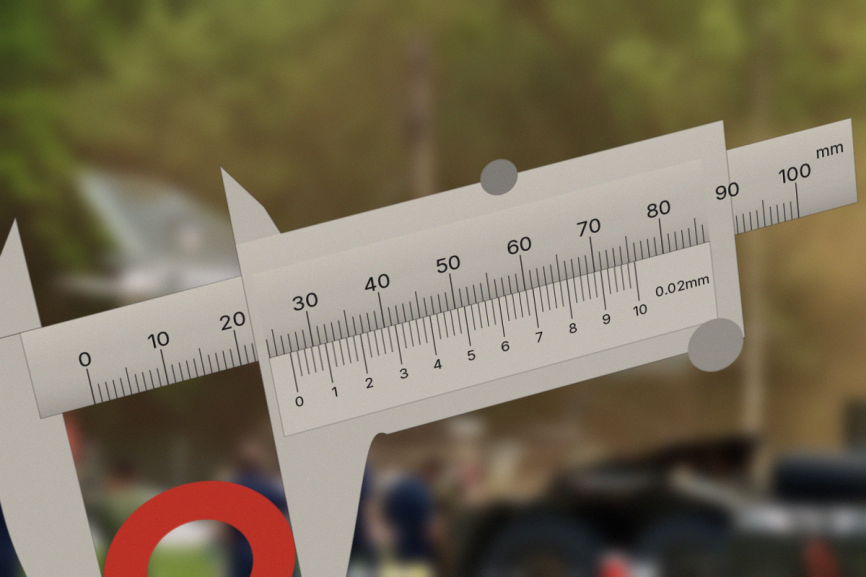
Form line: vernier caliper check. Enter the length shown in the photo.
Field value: 26.8 mm
